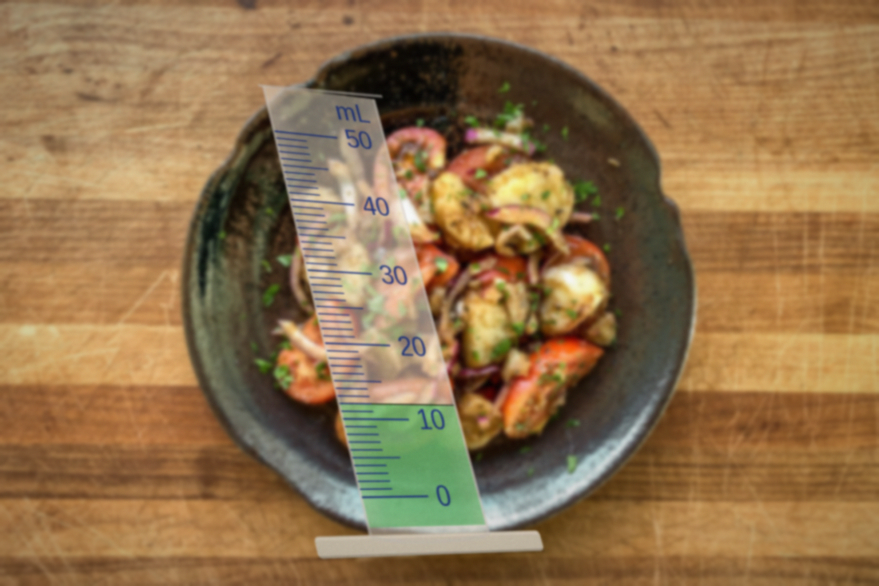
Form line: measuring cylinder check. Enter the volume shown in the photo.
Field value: 12 mL
